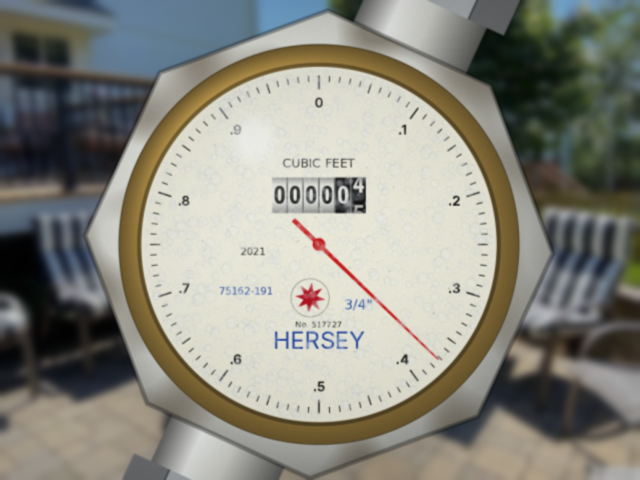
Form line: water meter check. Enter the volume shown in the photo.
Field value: 4.37 ft³
